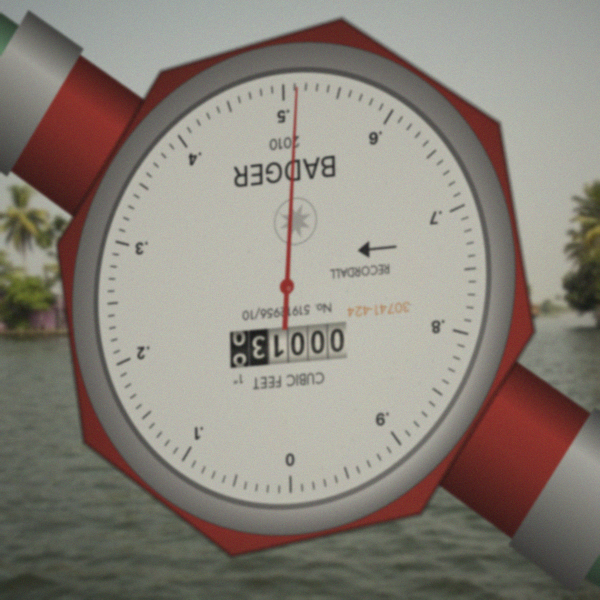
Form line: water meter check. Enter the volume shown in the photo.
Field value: 138.51 ft³
